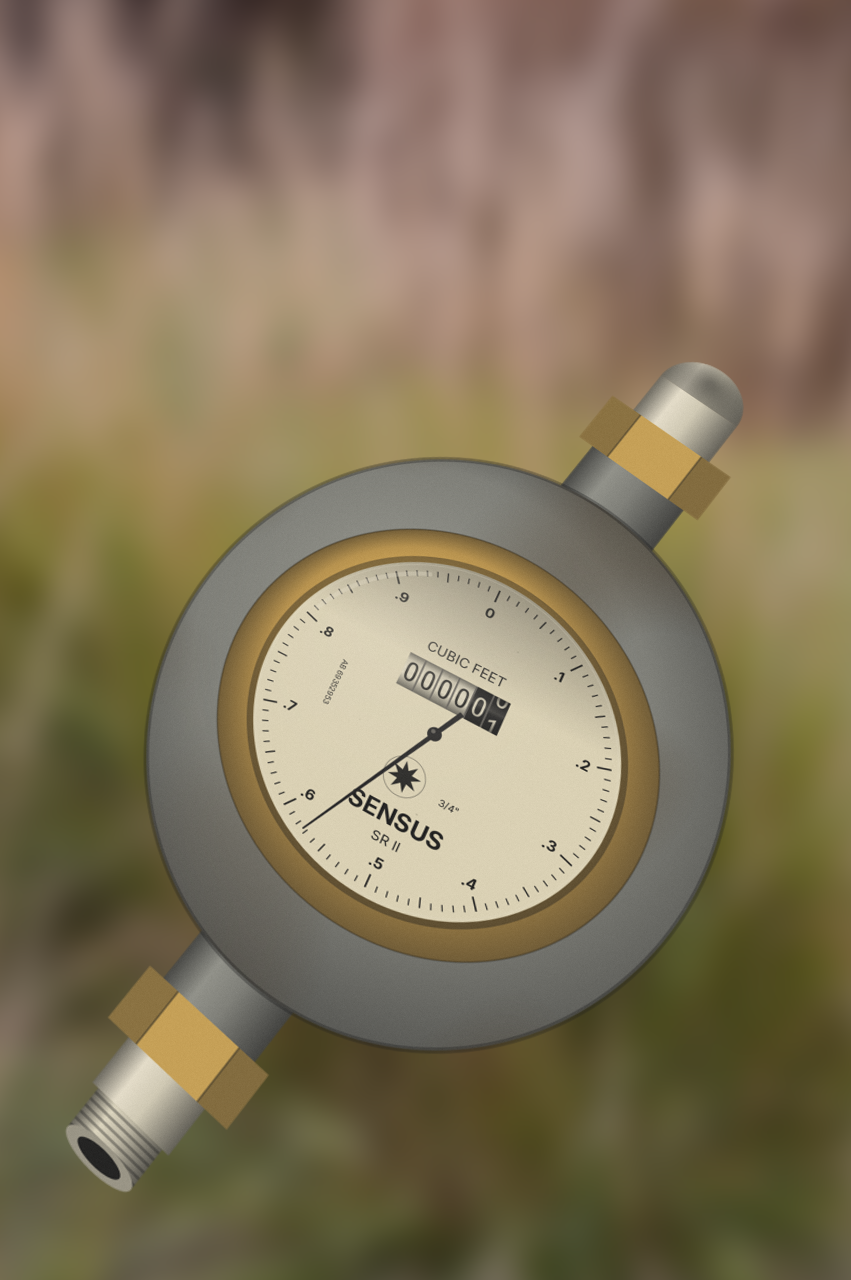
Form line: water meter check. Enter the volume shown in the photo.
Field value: 0.57 ft³
